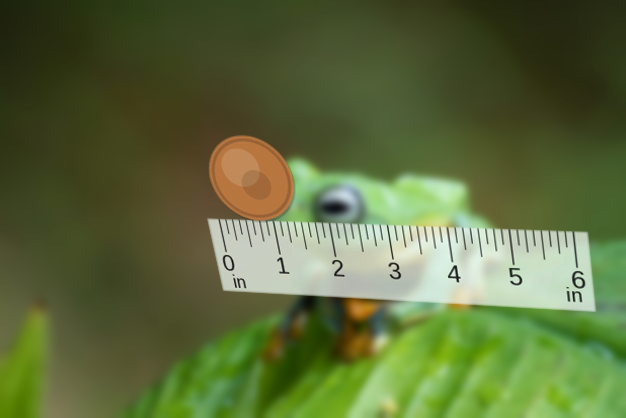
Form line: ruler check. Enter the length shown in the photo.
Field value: 1.5 in
